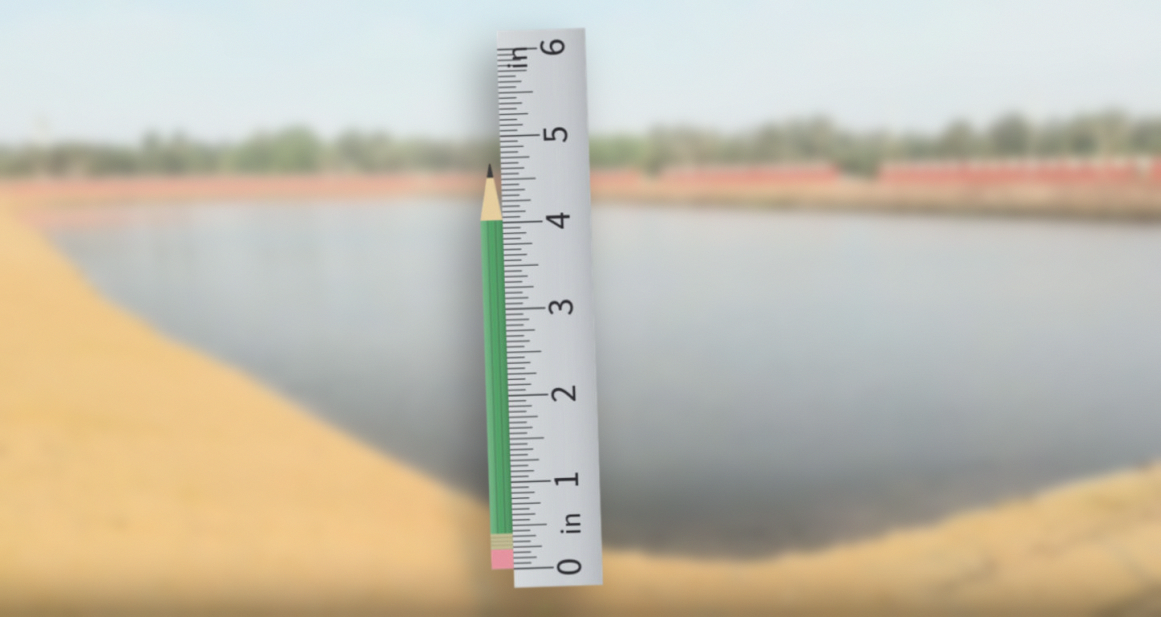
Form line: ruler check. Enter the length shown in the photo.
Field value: 4.6875 in
